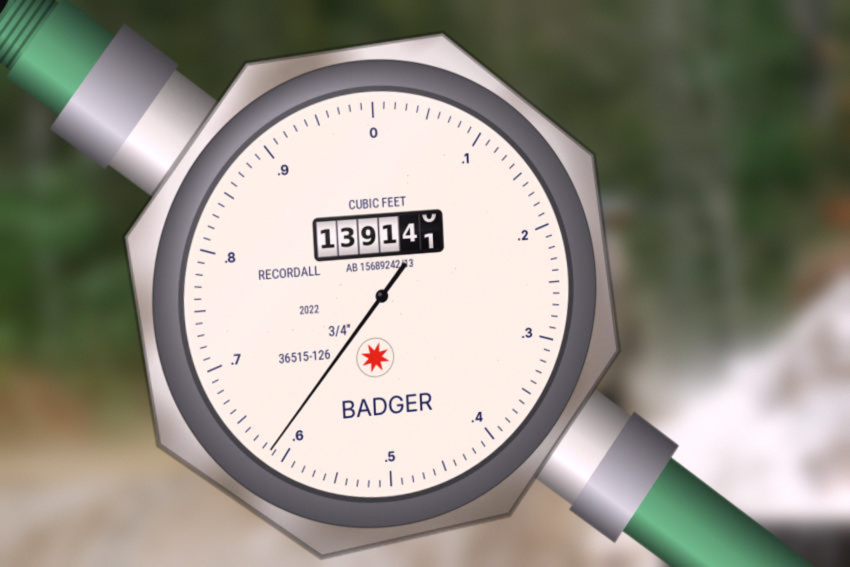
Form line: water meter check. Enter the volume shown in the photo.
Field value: 139140.61 ft³
